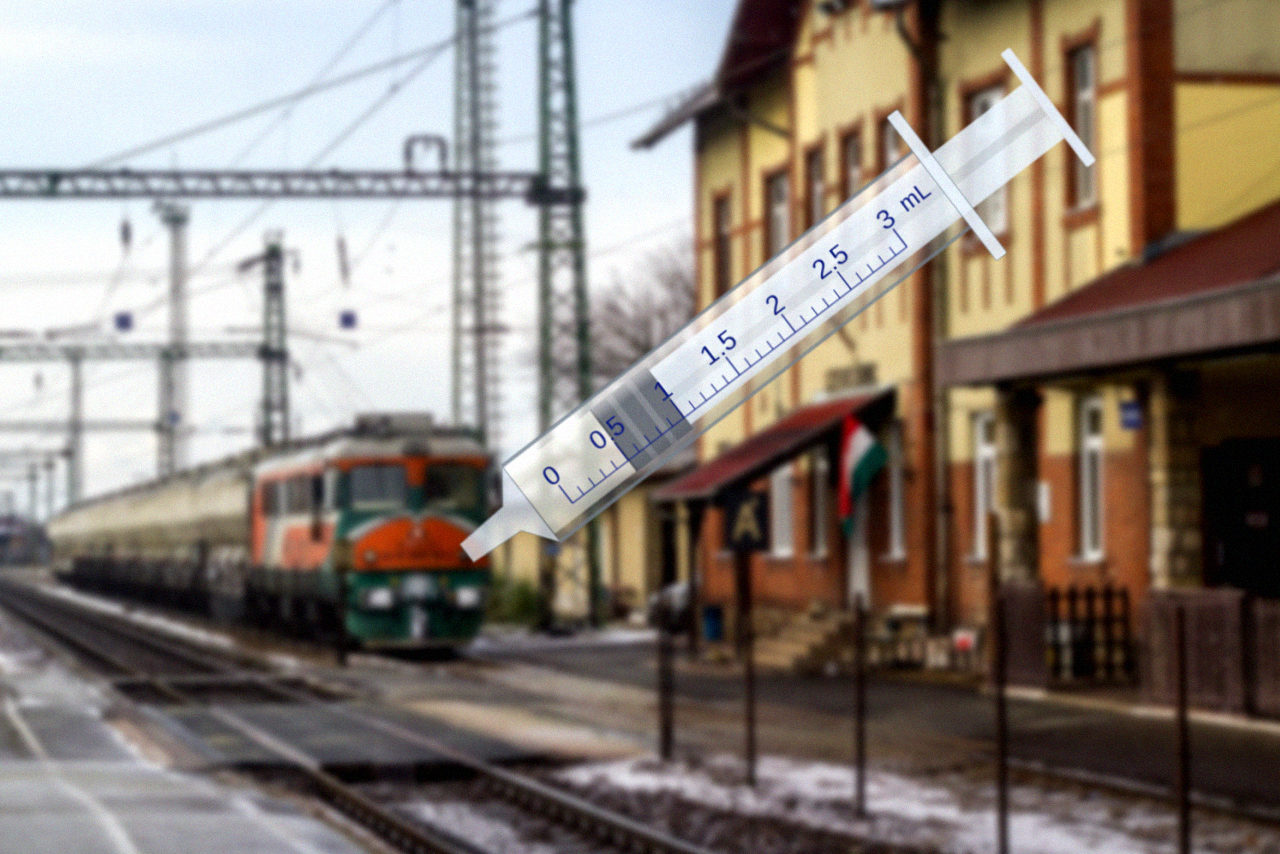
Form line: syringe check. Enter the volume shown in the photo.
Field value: 0.5 mL
